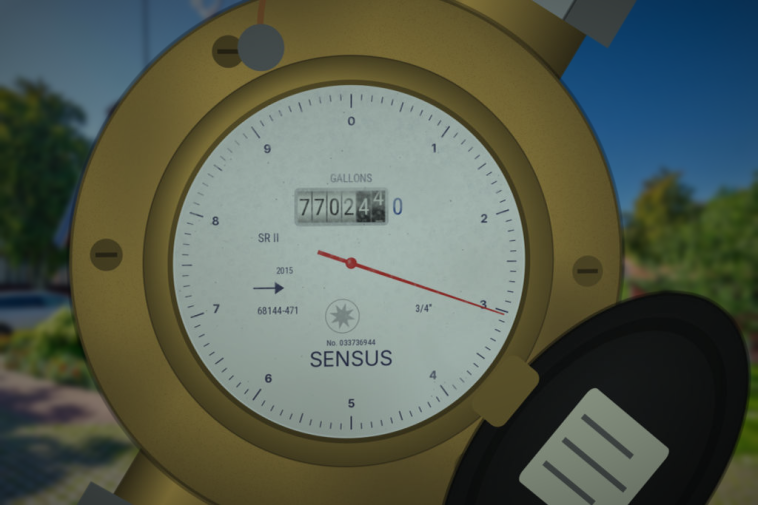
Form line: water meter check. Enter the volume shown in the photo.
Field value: 7702443.0 gal
